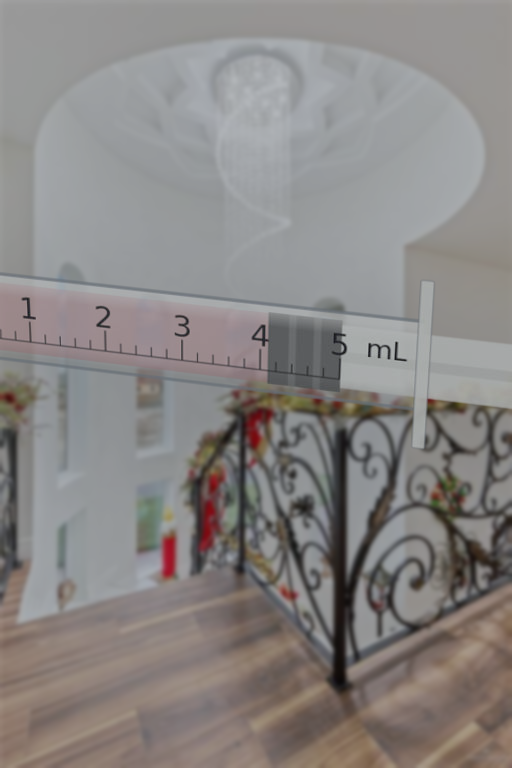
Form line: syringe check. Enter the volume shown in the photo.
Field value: 4.1 mL
